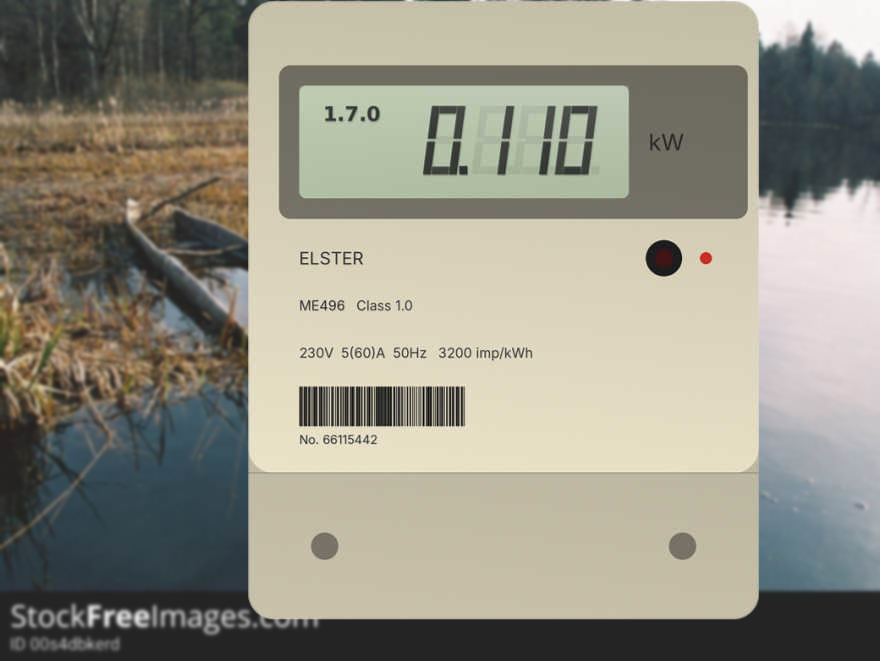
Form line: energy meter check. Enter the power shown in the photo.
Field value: 0.110 kW
